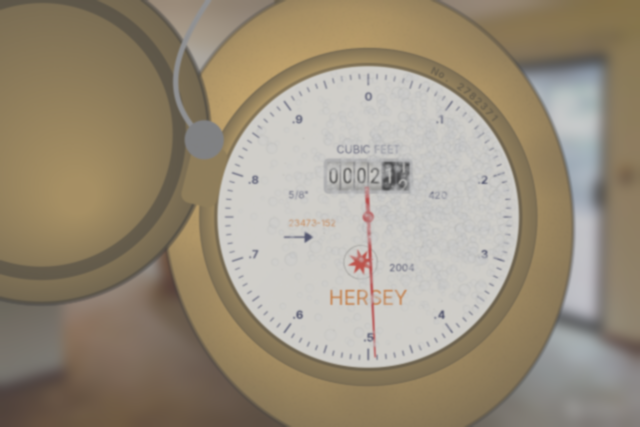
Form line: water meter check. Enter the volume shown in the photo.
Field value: 211.49 ft³
